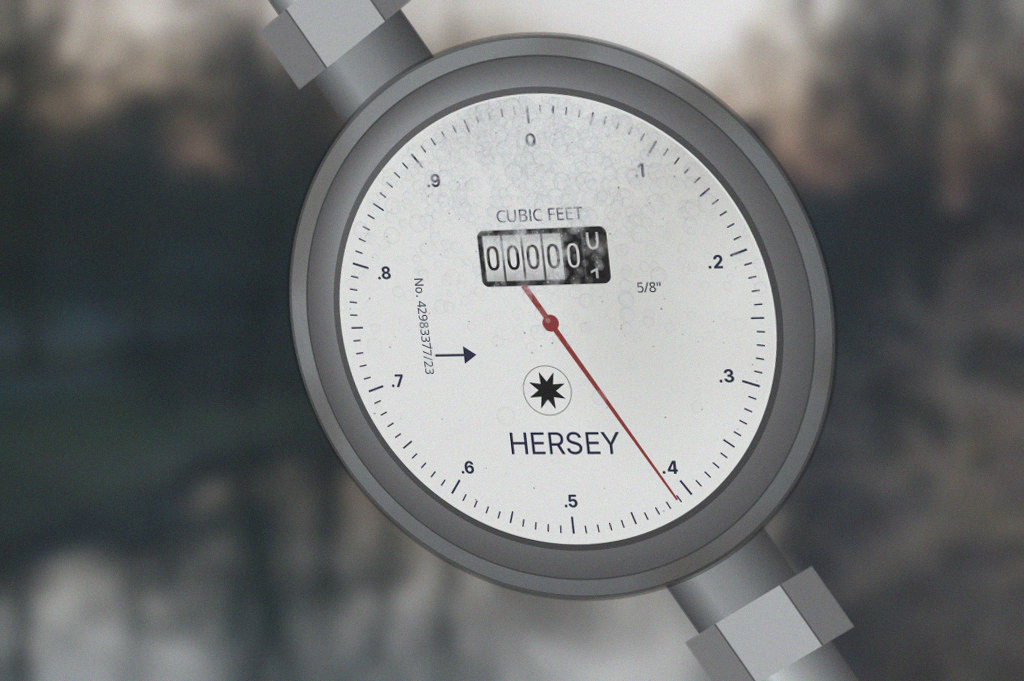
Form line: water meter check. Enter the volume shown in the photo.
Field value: 0.41 ft³
